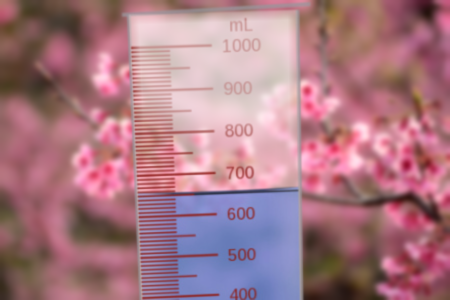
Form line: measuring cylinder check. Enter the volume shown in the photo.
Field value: 650 mL
